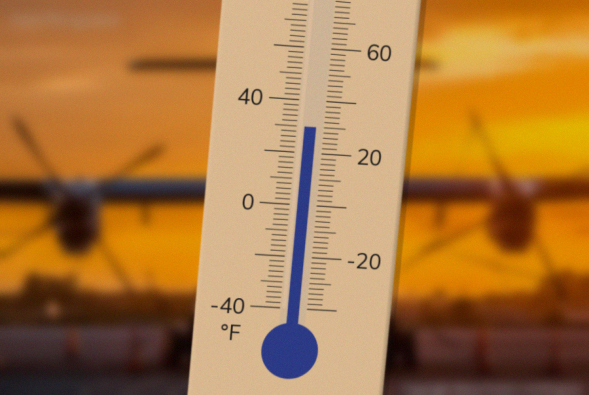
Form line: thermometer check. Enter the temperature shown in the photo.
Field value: 30 °F
